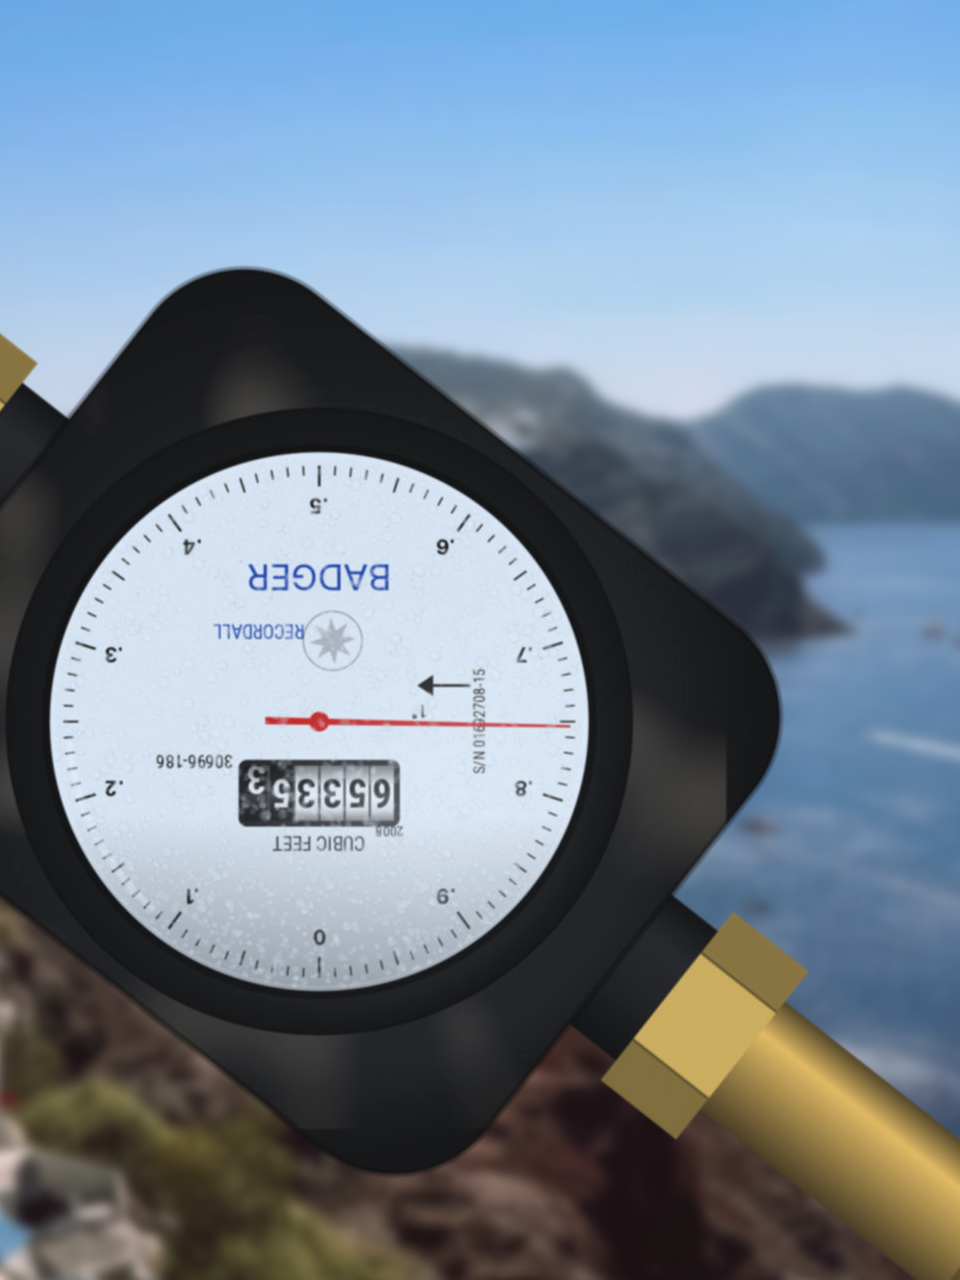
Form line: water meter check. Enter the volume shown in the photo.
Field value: 653352.75 ft³
